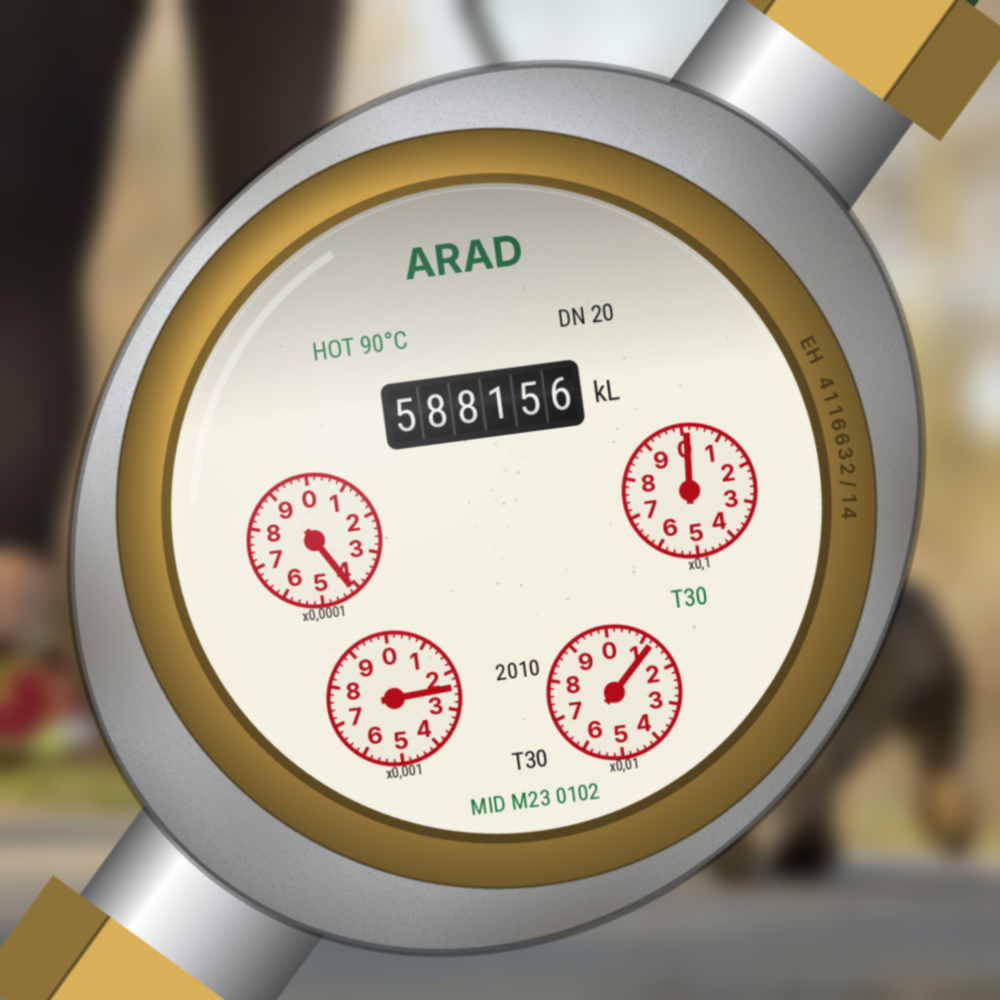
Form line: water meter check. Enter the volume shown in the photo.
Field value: 588156.0124 kL
